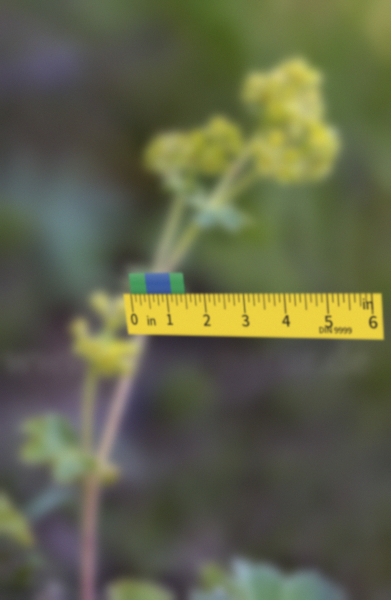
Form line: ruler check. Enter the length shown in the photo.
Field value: 1.5 in
